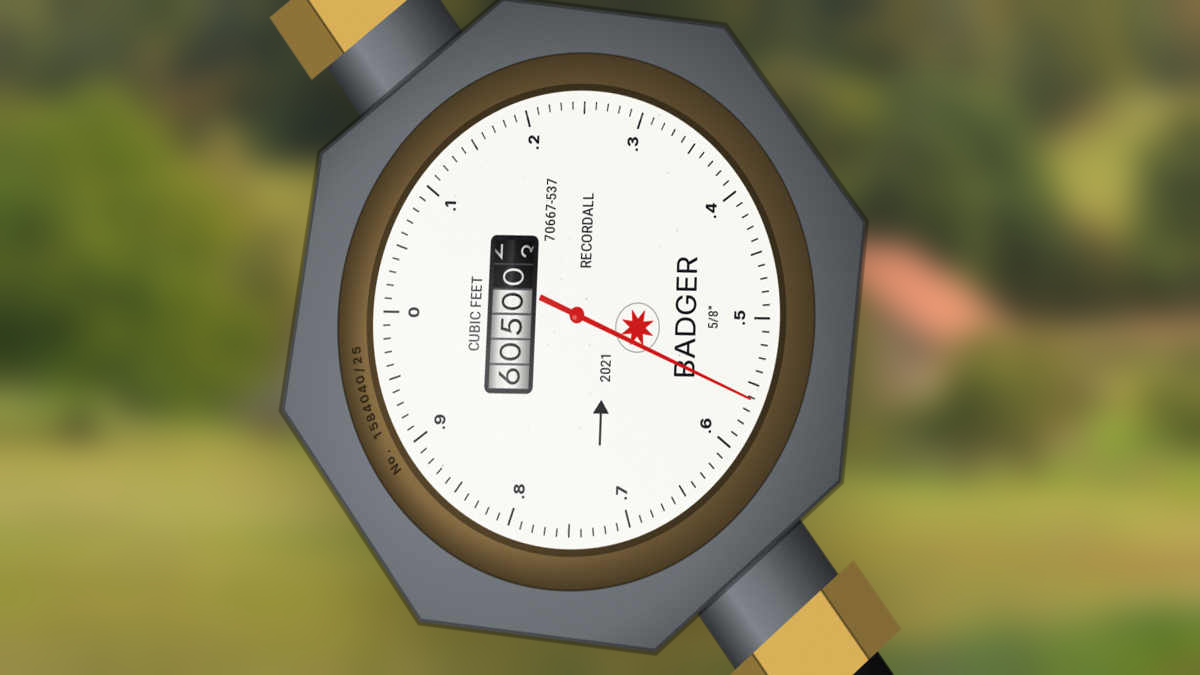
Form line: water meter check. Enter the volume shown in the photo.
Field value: 605002.56 ft³
